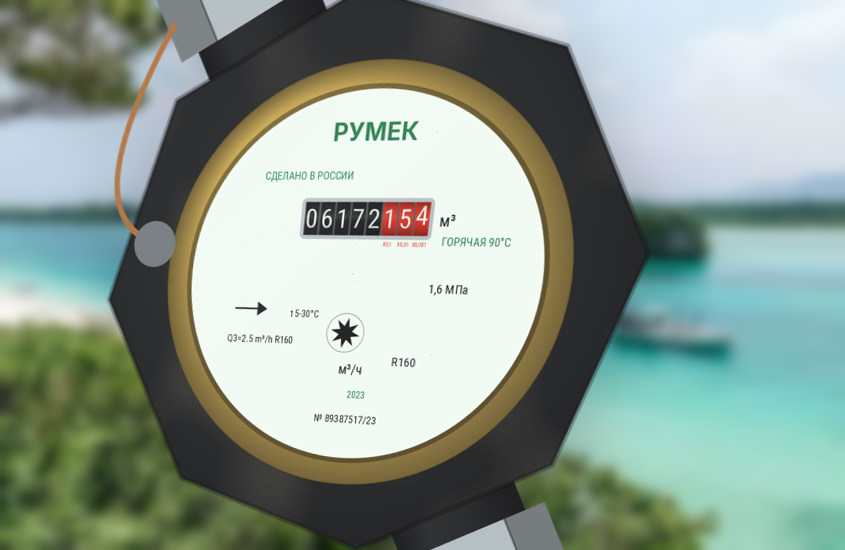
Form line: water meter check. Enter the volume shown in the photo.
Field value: 6172.154 m³
